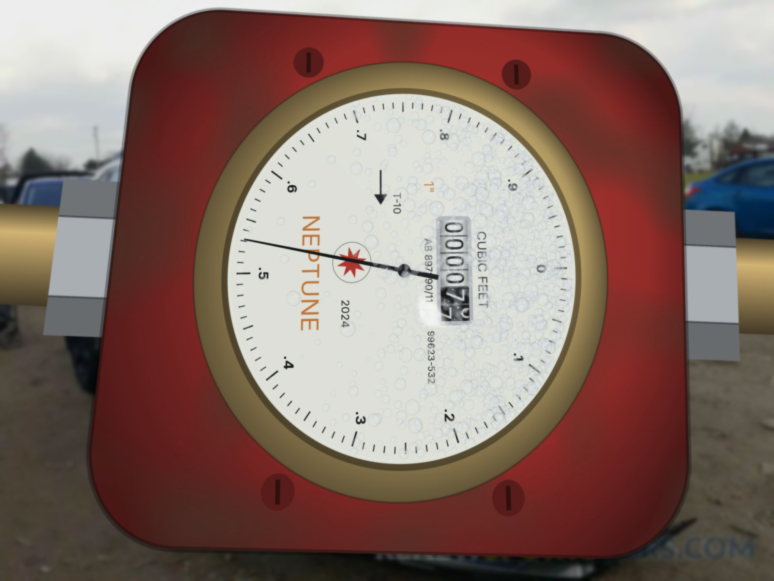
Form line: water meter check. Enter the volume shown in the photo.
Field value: 76.53 ft³
